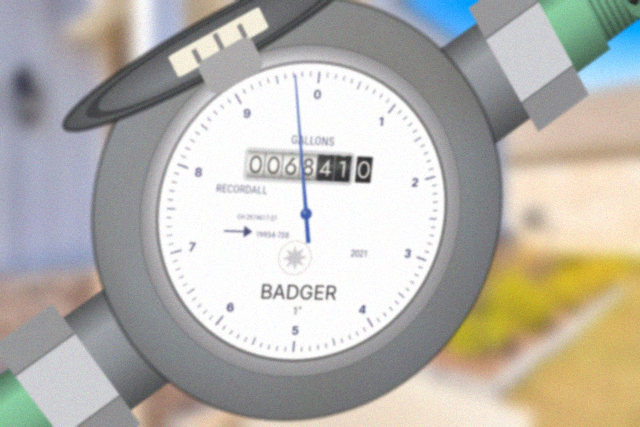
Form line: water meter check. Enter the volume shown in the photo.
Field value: 68409.7 gal
